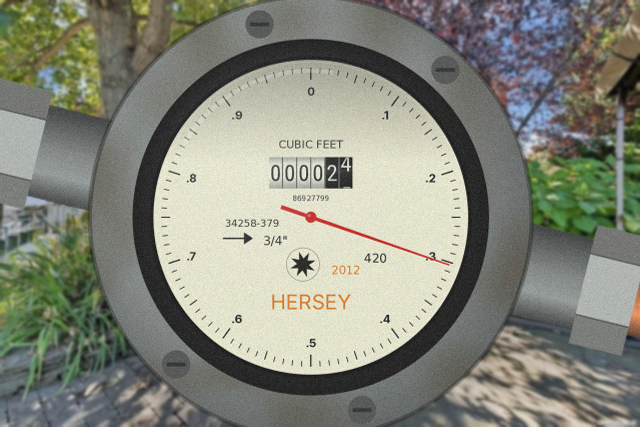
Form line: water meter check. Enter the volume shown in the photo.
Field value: 24.30 ft³
